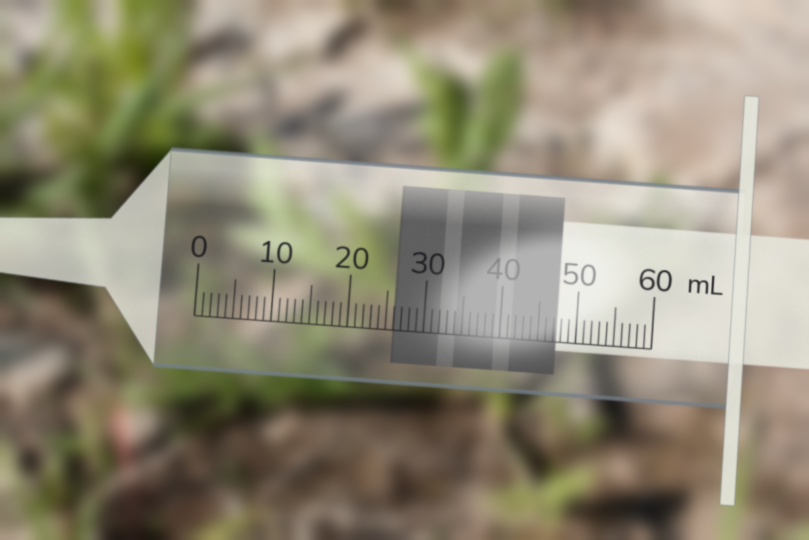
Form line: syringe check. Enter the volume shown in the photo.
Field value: 26 mL
